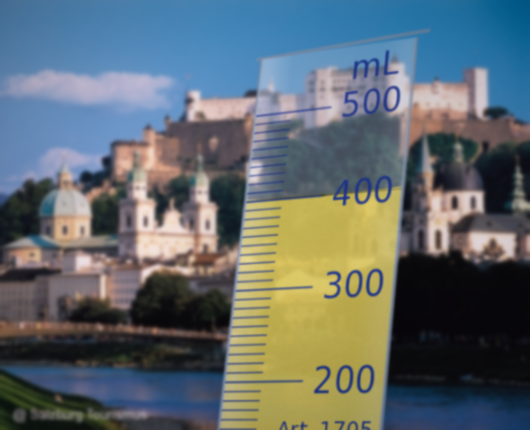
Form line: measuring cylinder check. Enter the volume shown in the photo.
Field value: 400 mL
